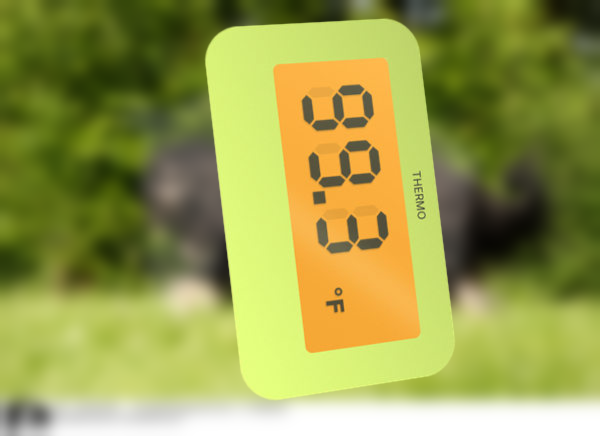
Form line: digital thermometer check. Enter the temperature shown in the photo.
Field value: 99.3 °F
